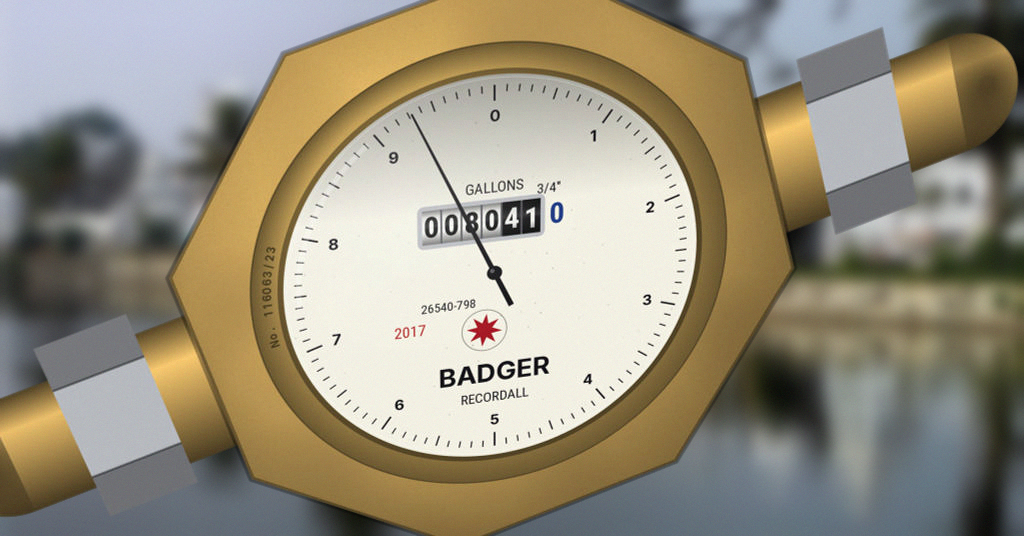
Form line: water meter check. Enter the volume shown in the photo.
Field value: 80409.3 gal
